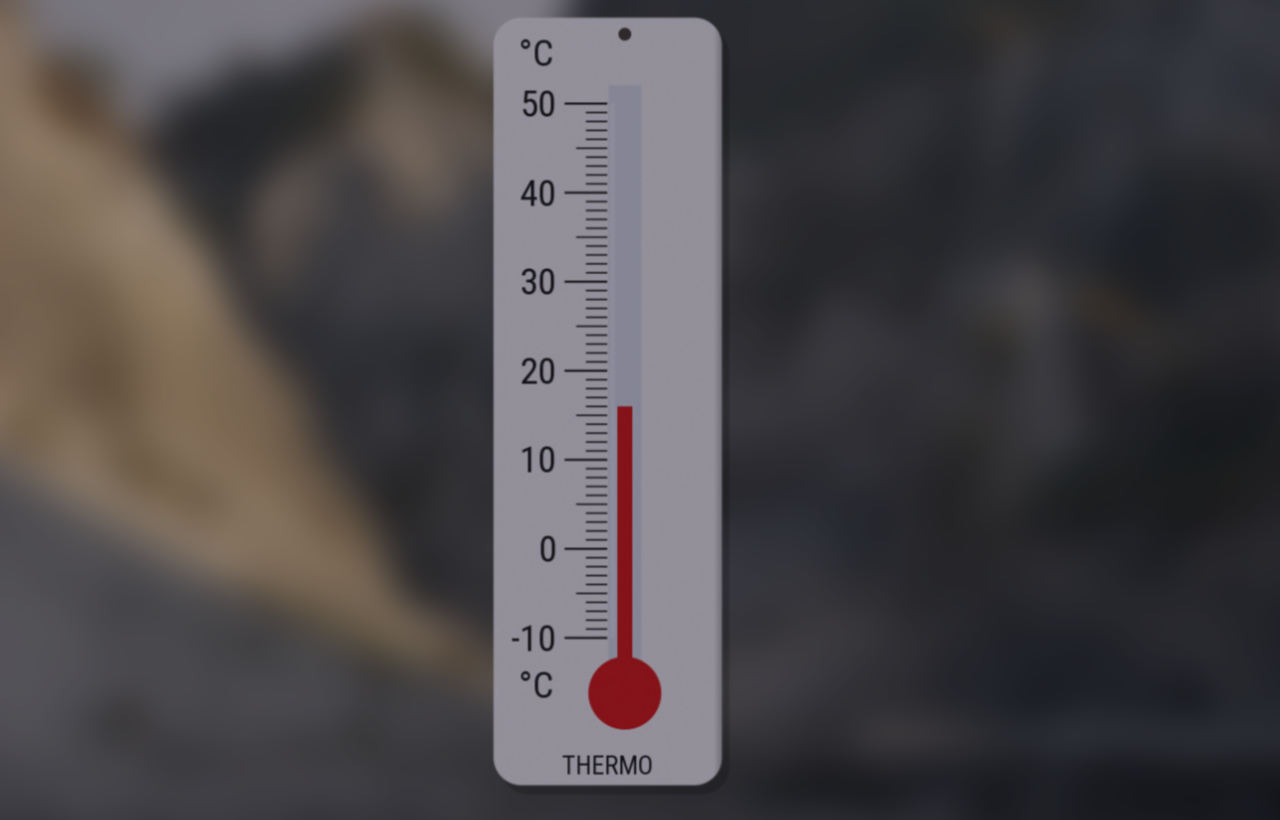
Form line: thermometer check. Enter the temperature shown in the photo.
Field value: 16 °C
